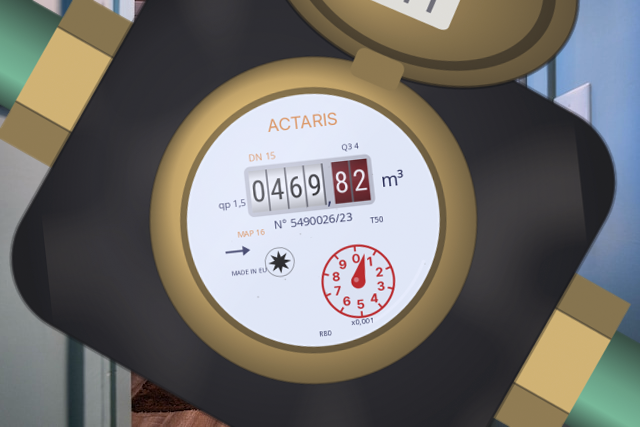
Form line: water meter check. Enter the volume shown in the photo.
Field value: 469.820 m³
